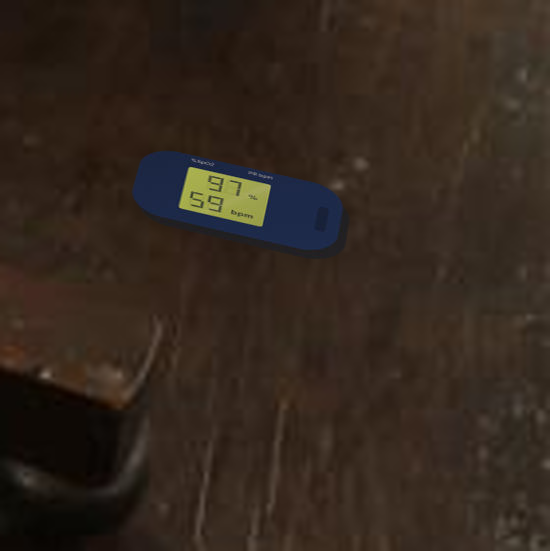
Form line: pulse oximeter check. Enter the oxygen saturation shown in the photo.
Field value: 97 %
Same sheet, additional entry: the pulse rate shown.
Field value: 59 bpm
